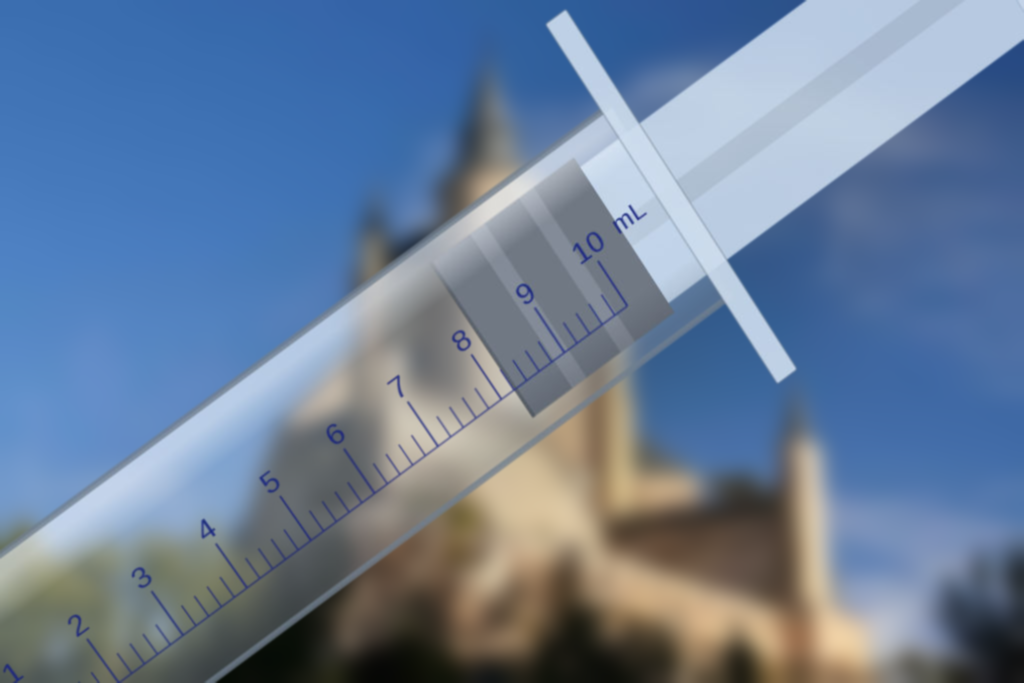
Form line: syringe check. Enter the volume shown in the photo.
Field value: 8.2 mL
